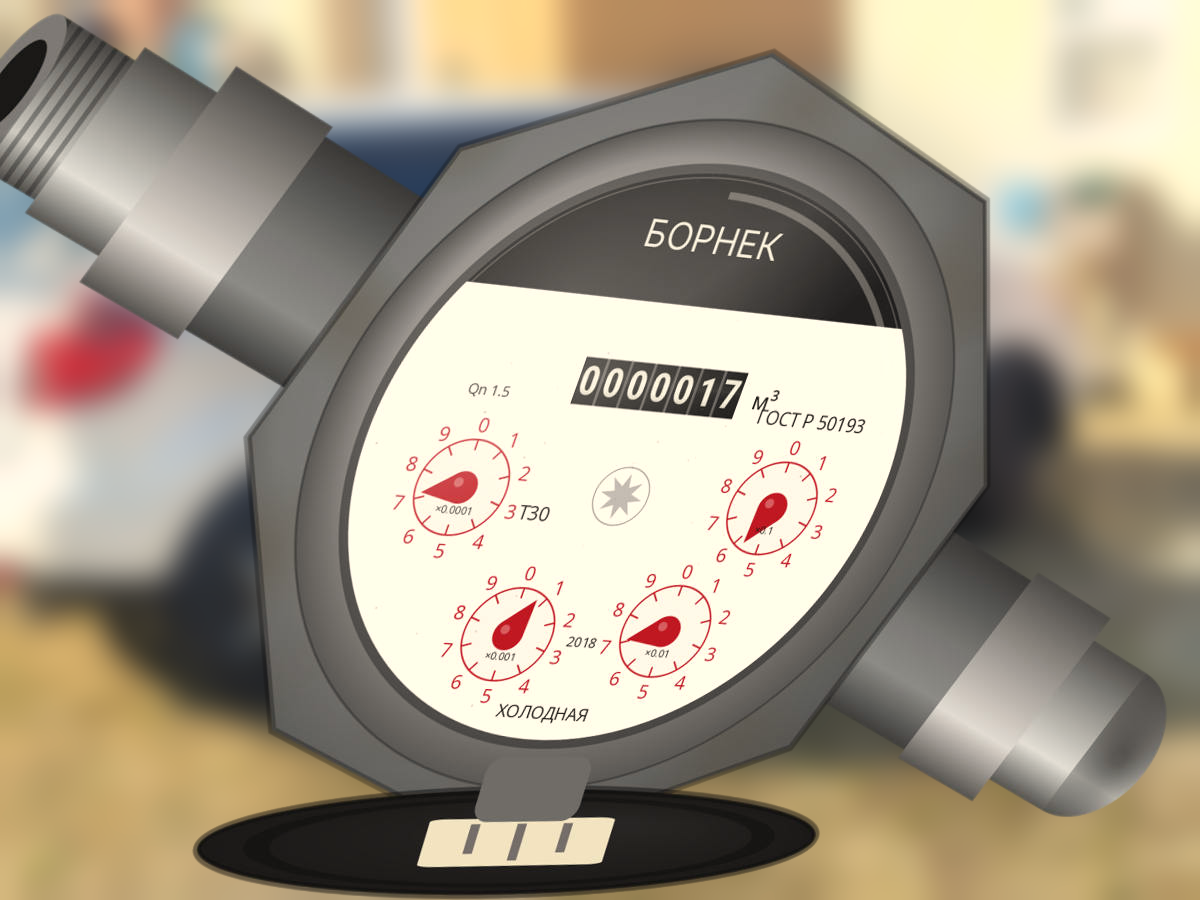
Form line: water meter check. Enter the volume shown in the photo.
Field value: 17.5707 m³
